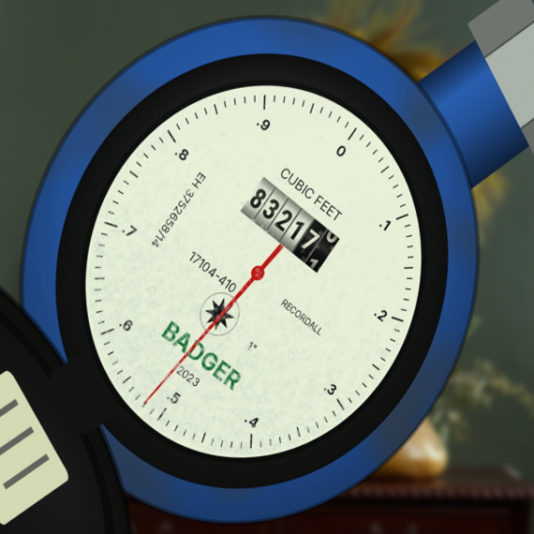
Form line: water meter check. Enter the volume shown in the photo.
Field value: 832170.52 ft³
